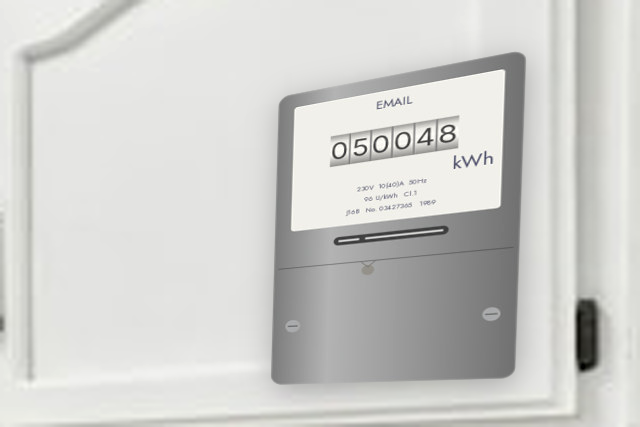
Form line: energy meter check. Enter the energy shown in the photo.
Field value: 50048 kWh
